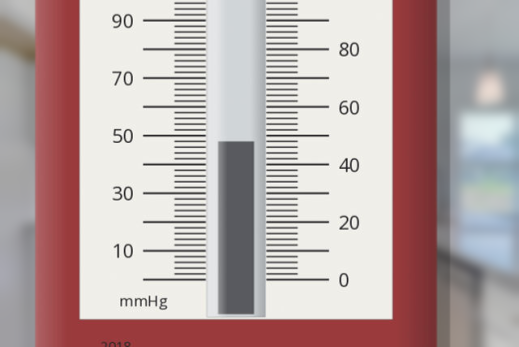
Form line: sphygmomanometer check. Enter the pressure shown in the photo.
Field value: 48 mmHg
